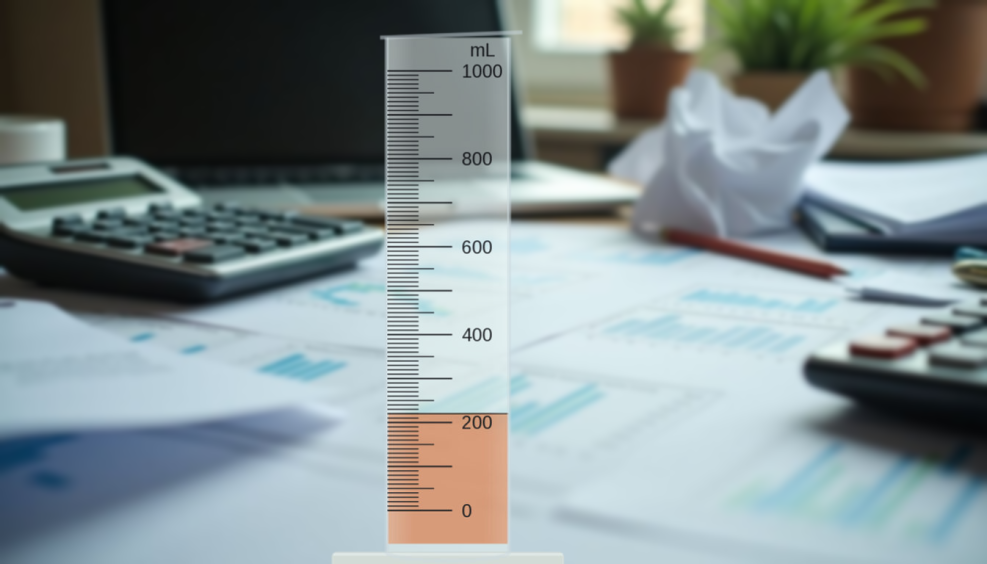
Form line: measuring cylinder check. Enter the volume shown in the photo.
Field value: 220 mL
